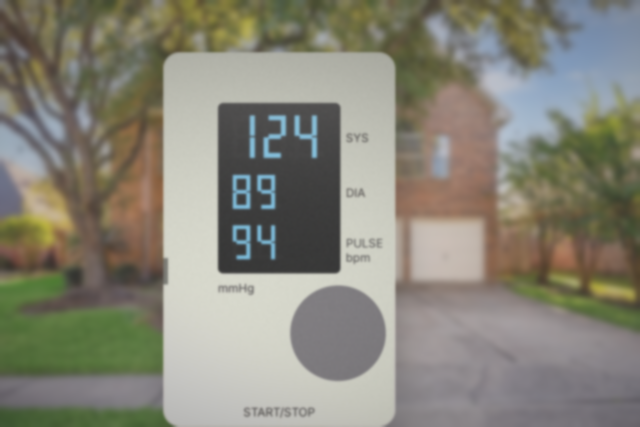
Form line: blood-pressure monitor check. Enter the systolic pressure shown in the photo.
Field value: 124 mmHg
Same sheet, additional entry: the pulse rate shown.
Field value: 94 bpm
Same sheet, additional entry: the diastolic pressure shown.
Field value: 89 mmHg
